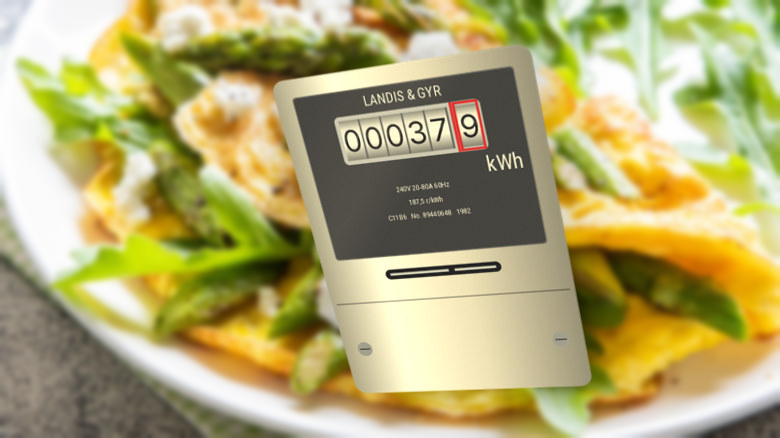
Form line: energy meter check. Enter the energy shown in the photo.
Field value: 37.9 kWh
